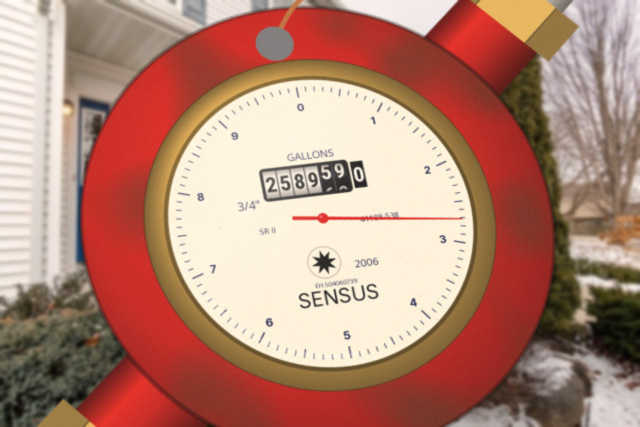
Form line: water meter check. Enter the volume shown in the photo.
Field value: 2589592.7 gal
